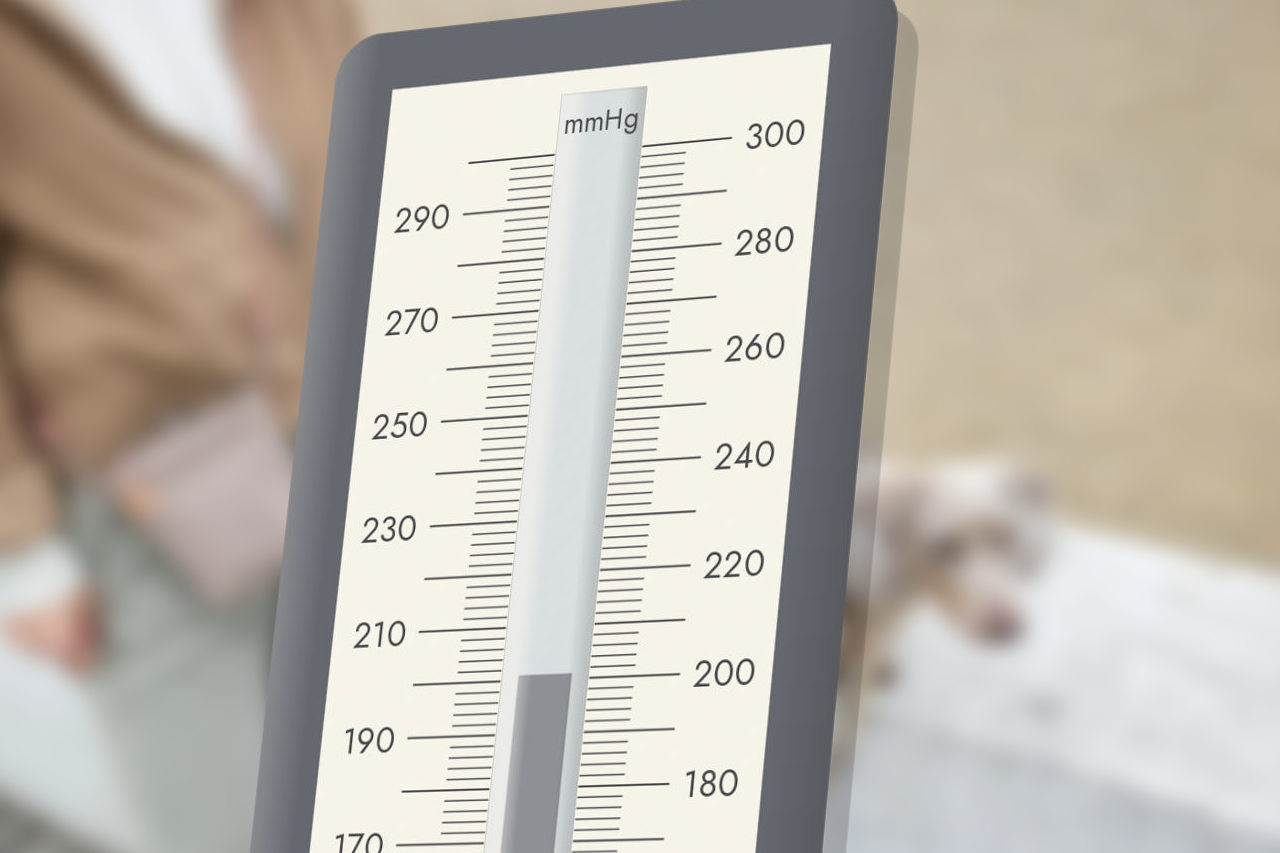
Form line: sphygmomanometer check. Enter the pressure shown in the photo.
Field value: 201 mmHg
